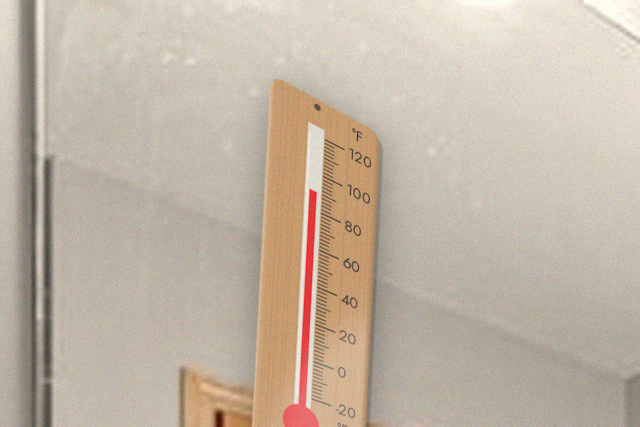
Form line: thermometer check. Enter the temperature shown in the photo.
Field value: 90 °F
